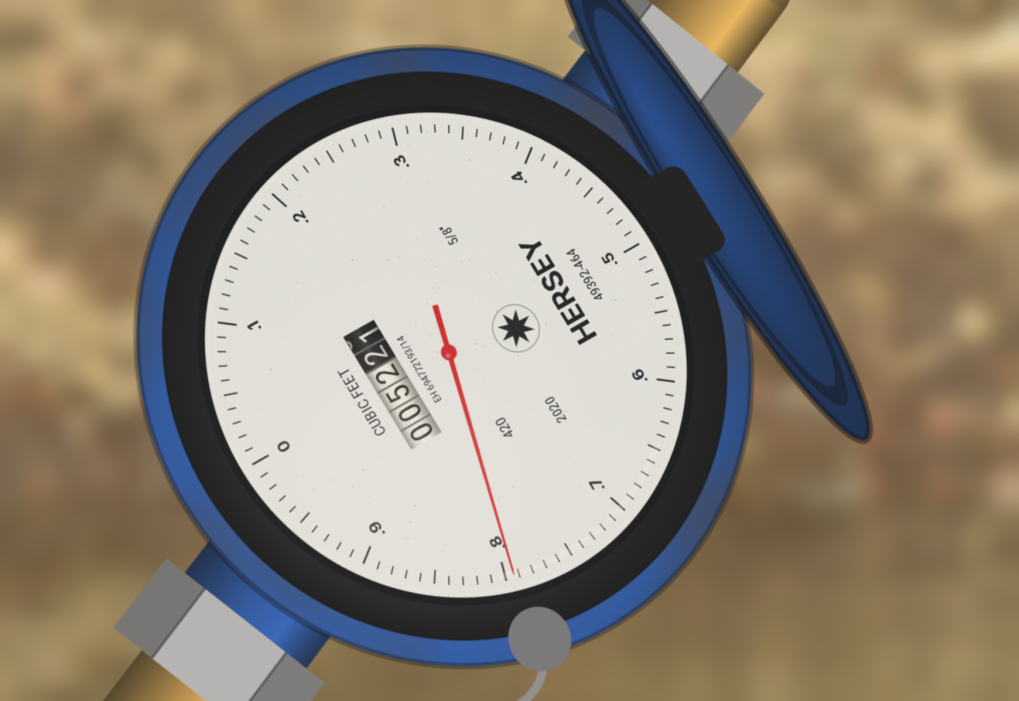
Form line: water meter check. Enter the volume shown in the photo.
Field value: 5220.79 ft³
